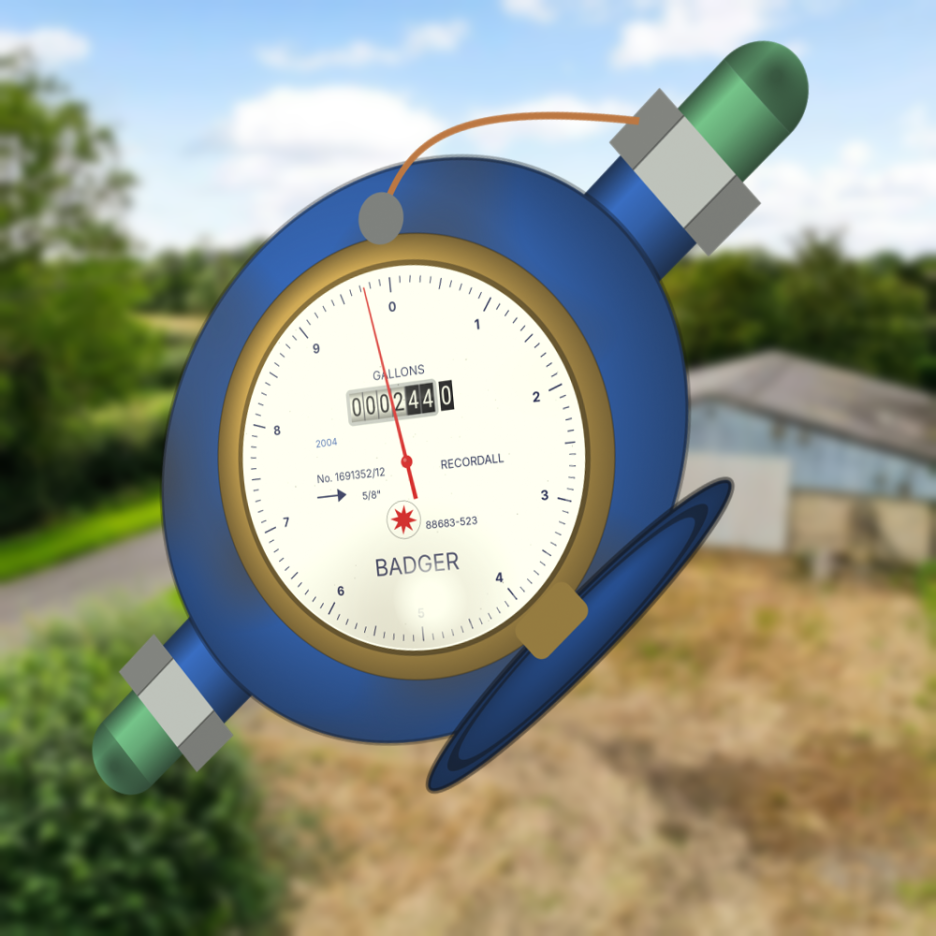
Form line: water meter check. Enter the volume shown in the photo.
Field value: 2439.7 gal
